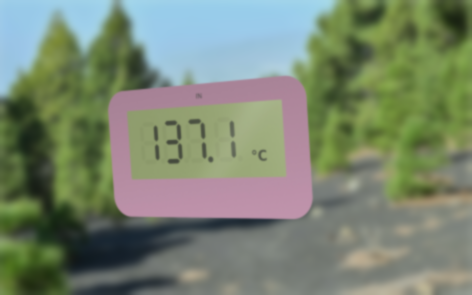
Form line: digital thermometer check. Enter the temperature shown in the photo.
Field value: 137.1 °C
